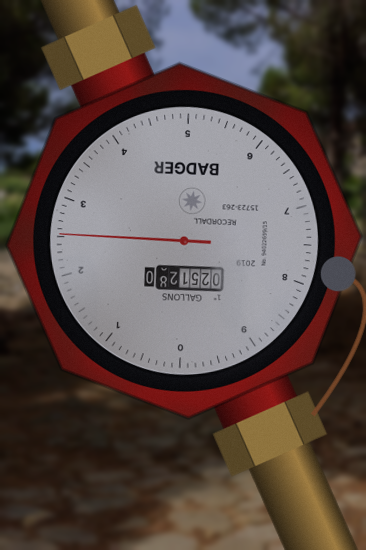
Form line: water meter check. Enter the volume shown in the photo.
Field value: 251282.5 gal
